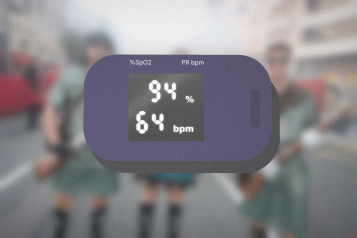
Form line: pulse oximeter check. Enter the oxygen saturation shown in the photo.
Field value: 94 %
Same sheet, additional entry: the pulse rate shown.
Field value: 64 bpm
